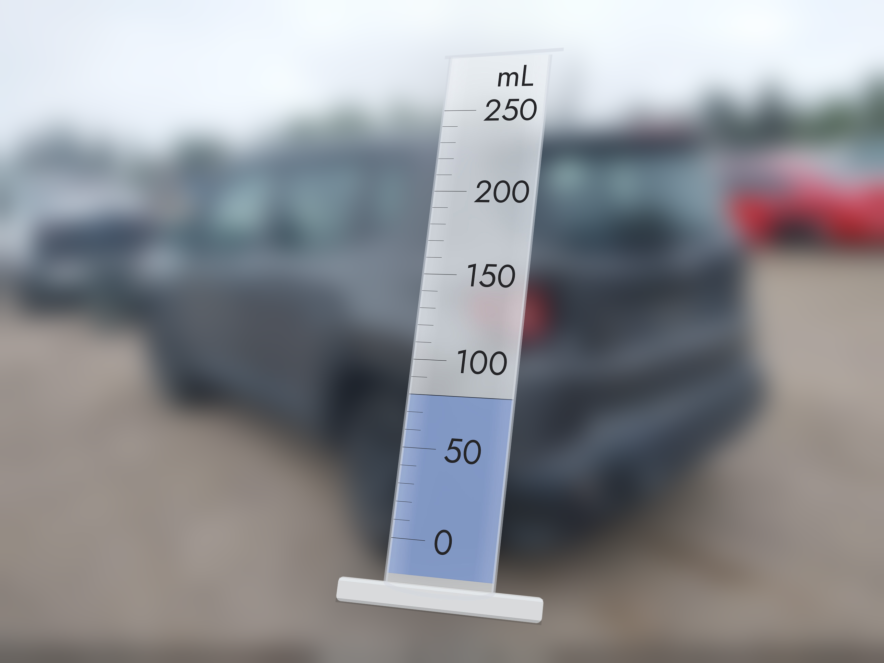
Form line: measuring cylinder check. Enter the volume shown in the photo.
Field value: 80 mL
